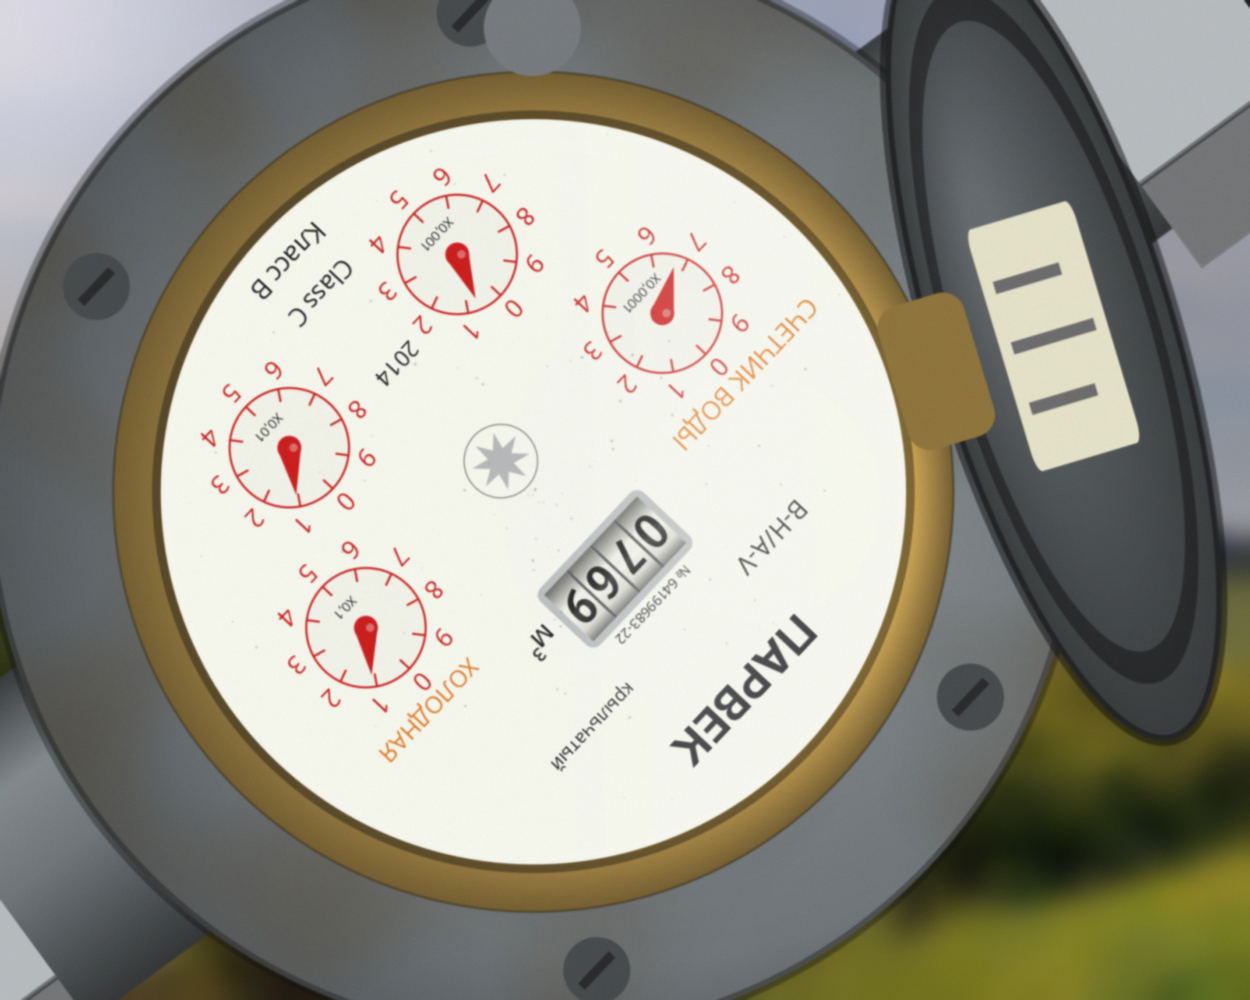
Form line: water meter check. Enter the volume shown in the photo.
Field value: 769.1106 m³
